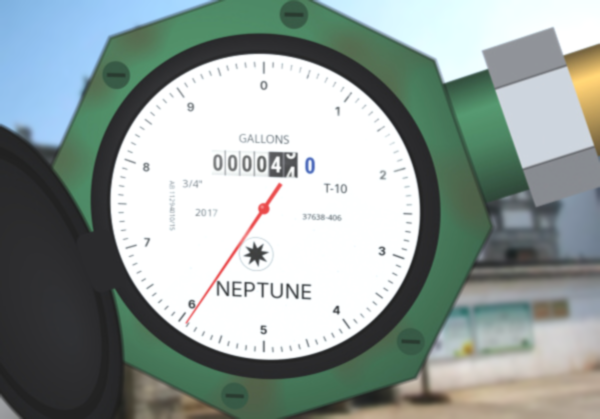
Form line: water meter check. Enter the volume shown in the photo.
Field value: 435.9 gal
